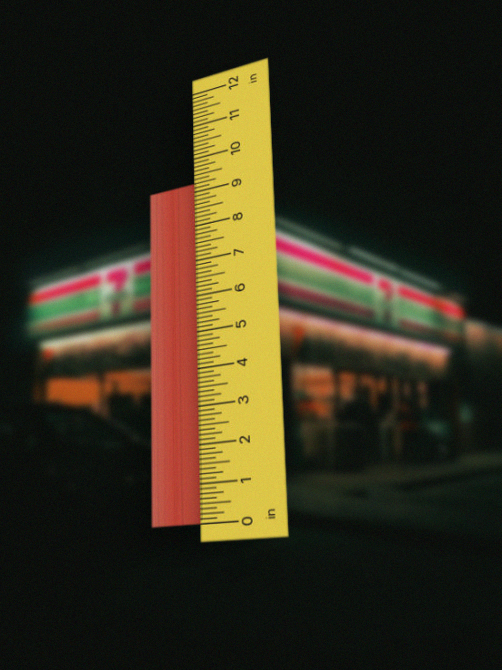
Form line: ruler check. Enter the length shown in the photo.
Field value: 9.25 in
